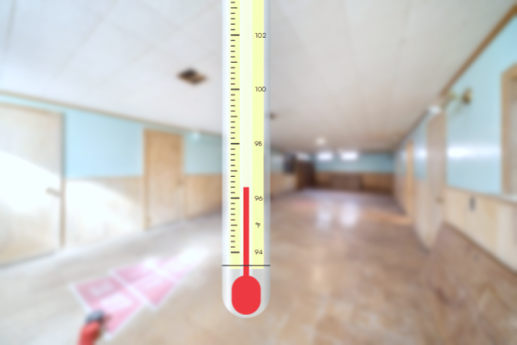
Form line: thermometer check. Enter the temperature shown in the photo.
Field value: 96.4 °F
